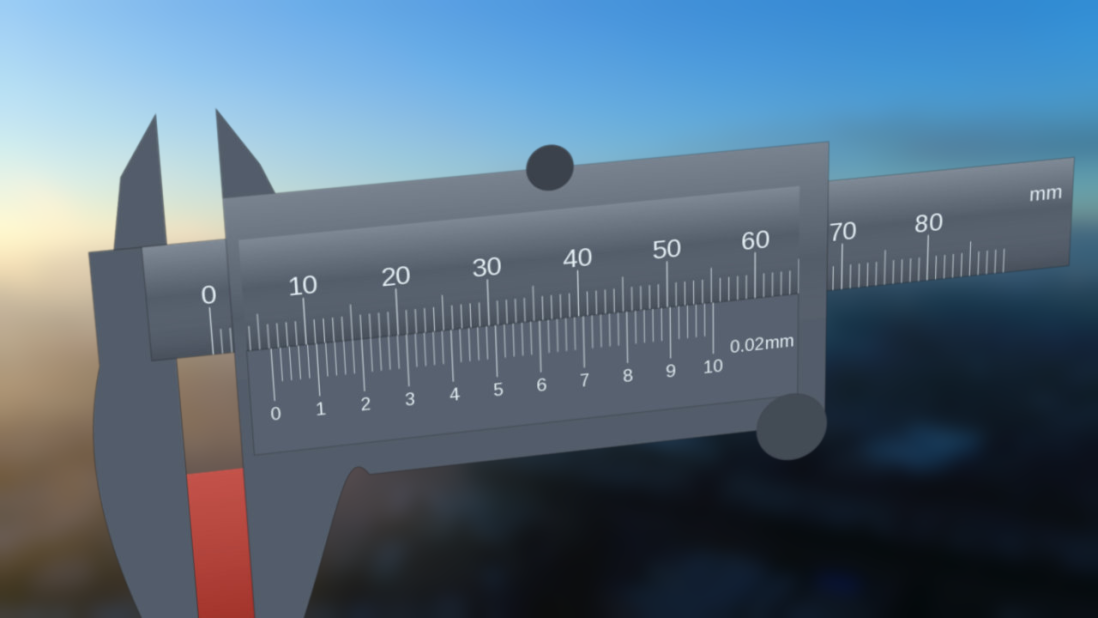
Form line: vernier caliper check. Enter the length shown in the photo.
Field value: 6.2 mm
